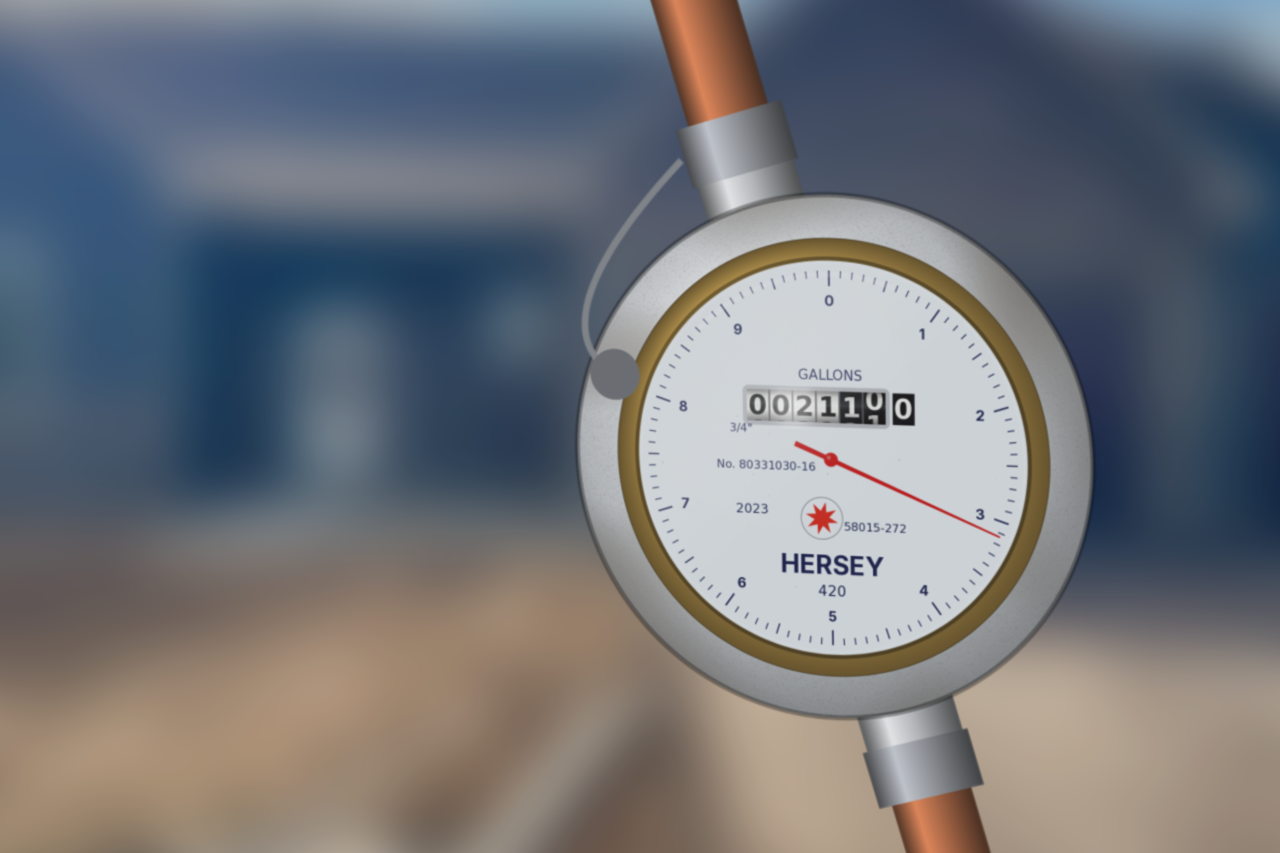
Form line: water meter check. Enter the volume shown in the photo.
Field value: 21103.1 gal
